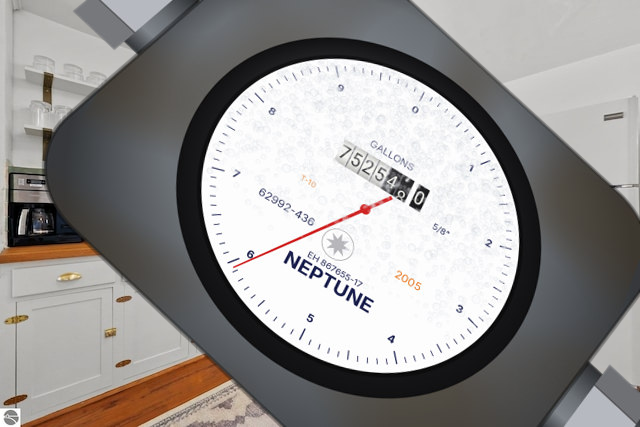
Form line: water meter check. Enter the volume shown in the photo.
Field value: 7525475.9 gal
